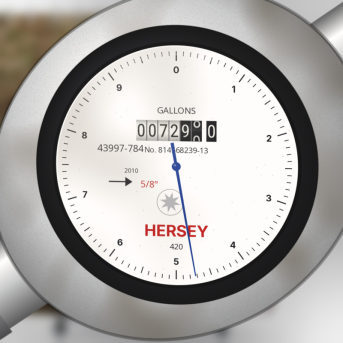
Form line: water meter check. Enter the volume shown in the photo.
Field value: 72984.7 gal
